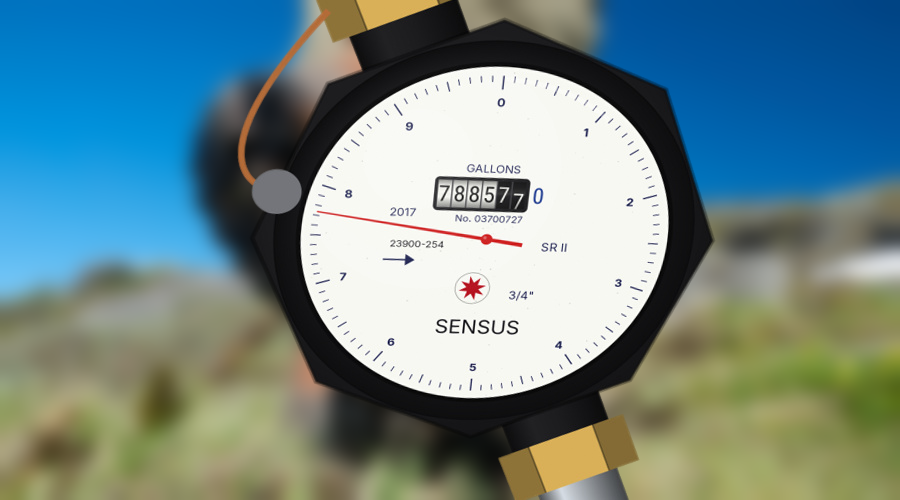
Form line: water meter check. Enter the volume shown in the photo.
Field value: 7885767.7 gal
